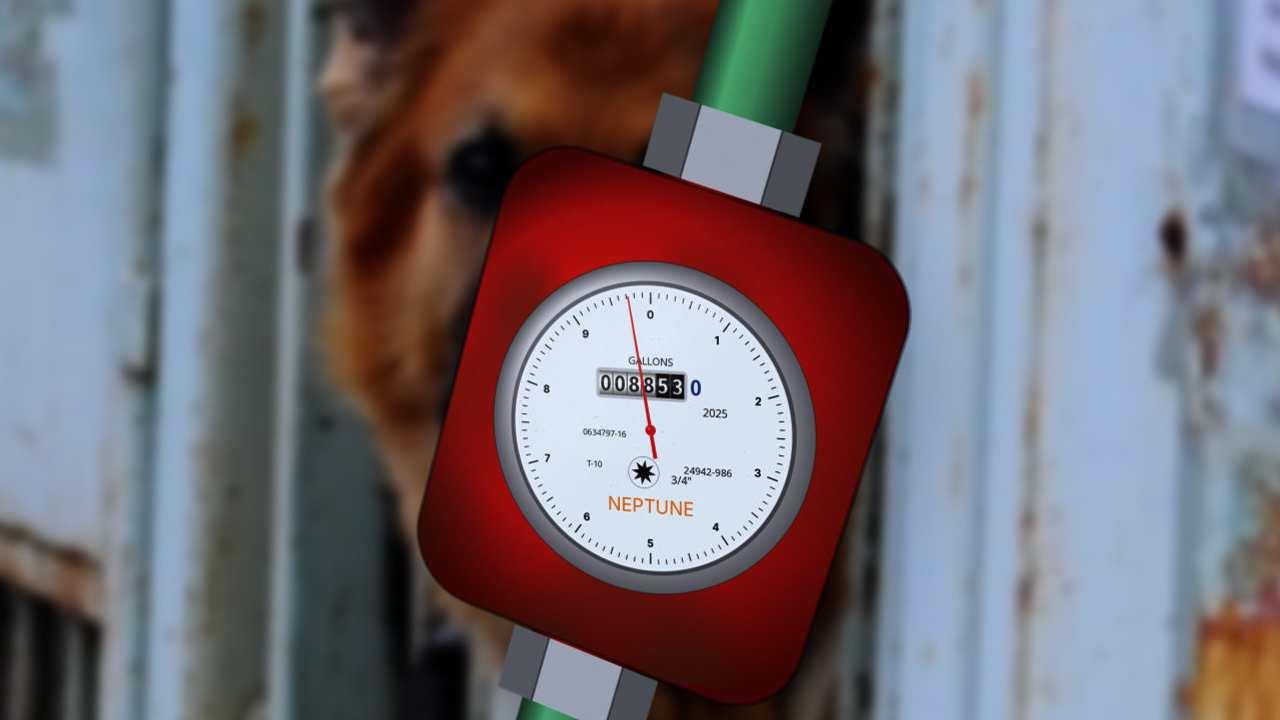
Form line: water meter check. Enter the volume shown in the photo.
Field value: 88529.7 gal
